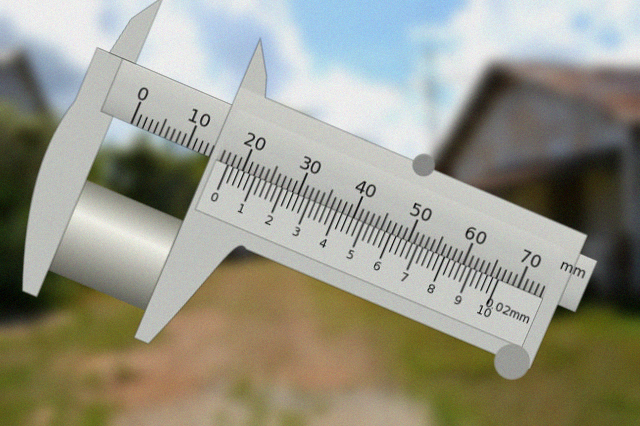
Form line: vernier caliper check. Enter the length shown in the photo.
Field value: 17.4 mm
